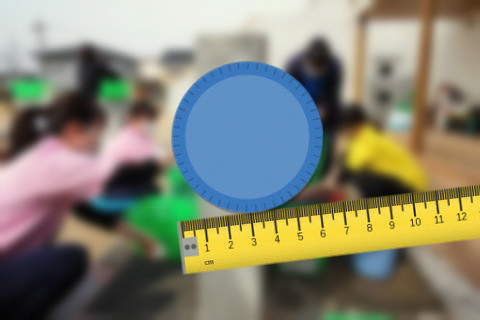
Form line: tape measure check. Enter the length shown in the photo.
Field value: 6.5 cm
